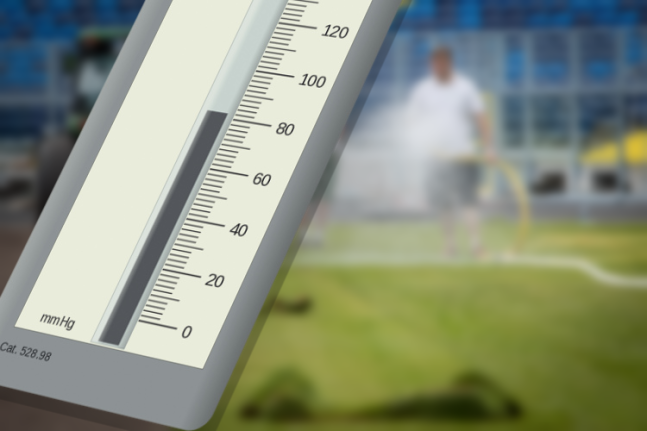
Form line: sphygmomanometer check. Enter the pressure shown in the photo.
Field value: 82 mmHg
